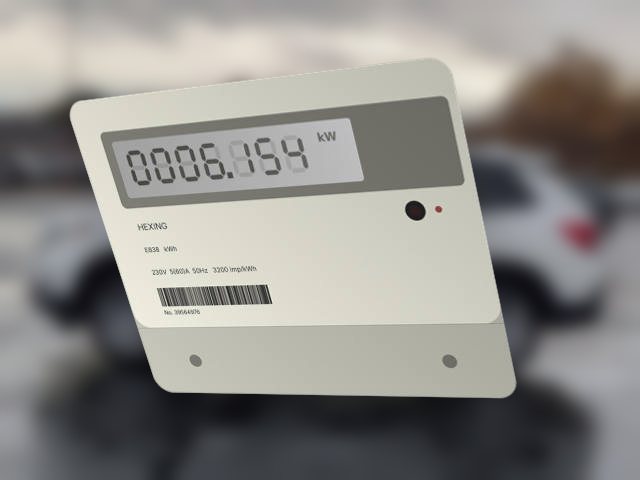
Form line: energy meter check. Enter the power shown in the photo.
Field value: 6.154 kW
